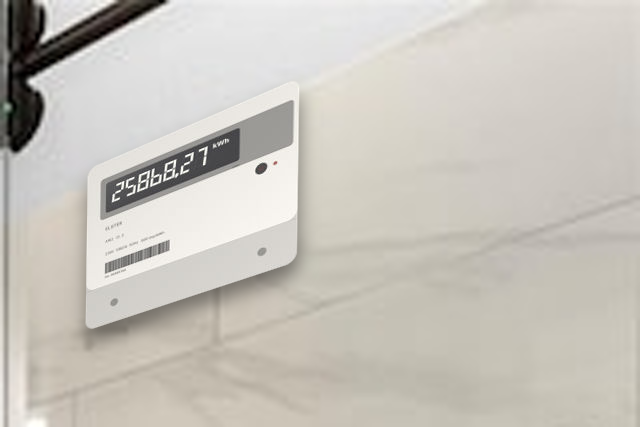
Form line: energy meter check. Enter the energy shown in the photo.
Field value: 25868.27 kWh
